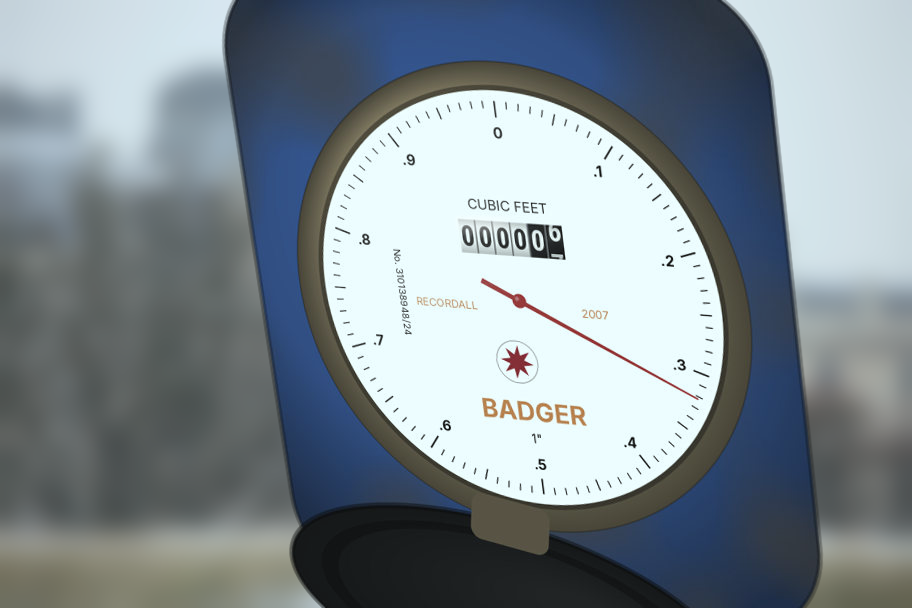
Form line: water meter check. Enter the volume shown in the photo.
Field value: 6.32 ft³
